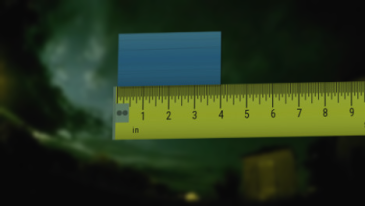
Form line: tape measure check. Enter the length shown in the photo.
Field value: 4 in
